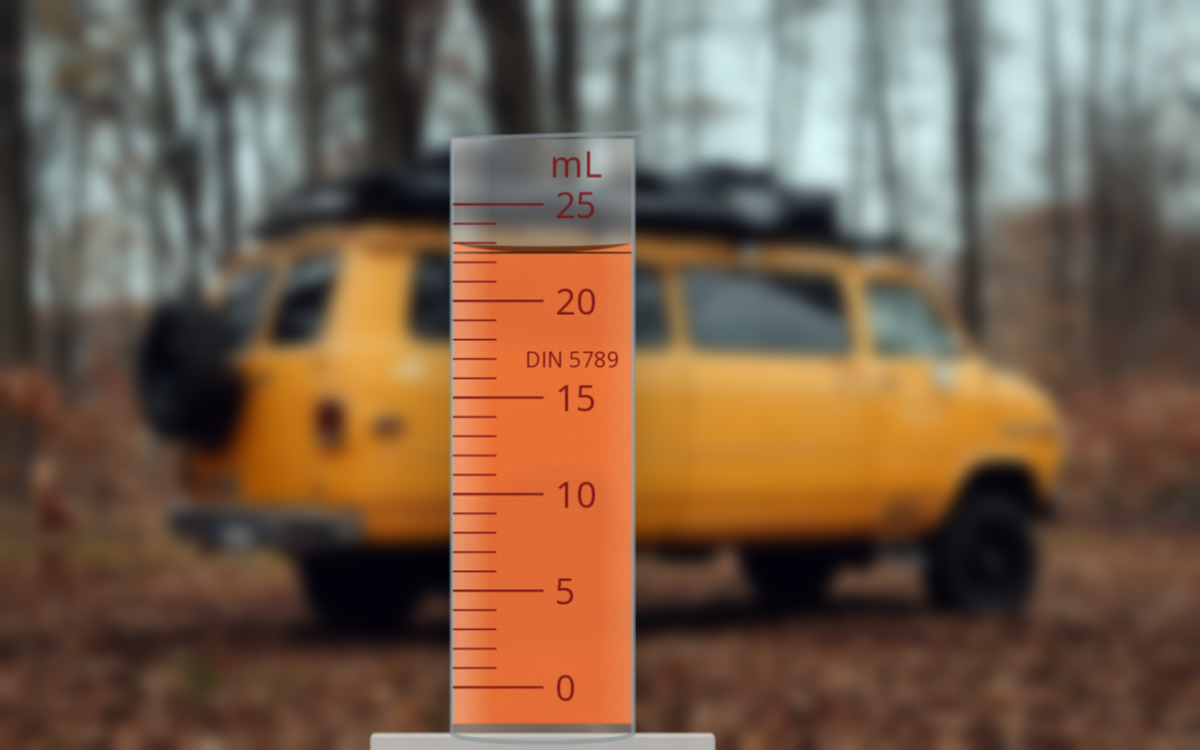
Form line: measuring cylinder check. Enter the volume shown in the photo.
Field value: 22.5 mL
